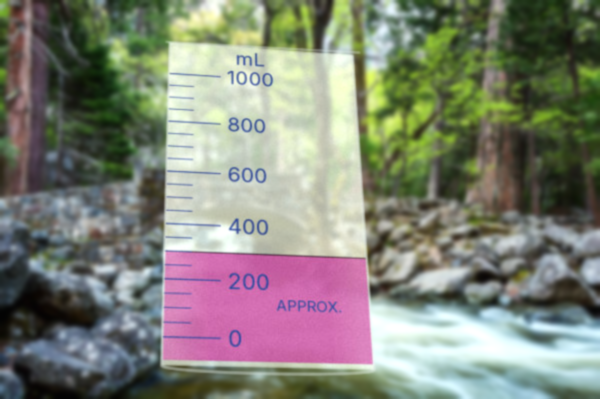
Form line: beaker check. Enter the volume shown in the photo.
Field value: 300 mL
